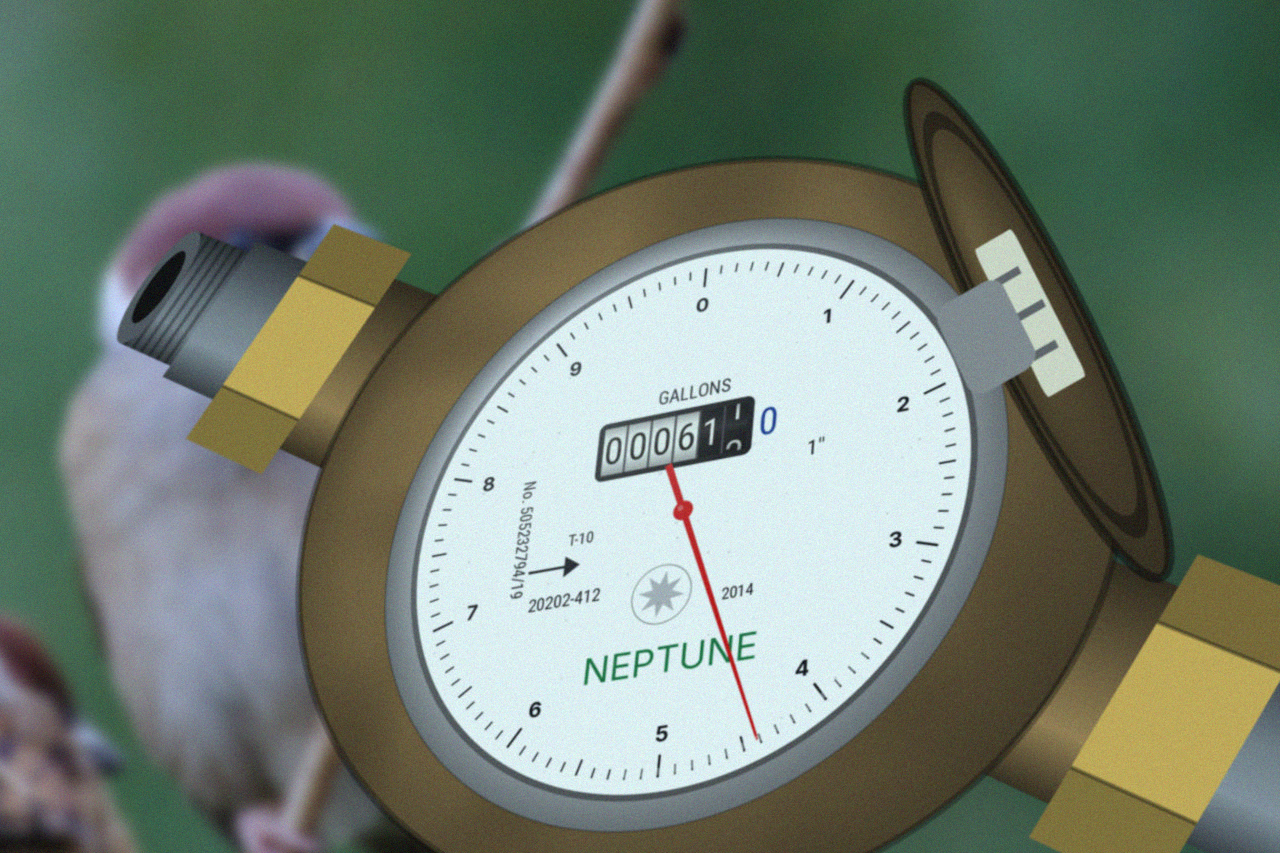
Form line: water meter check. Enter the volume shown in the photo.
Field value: 6114.4 gal
